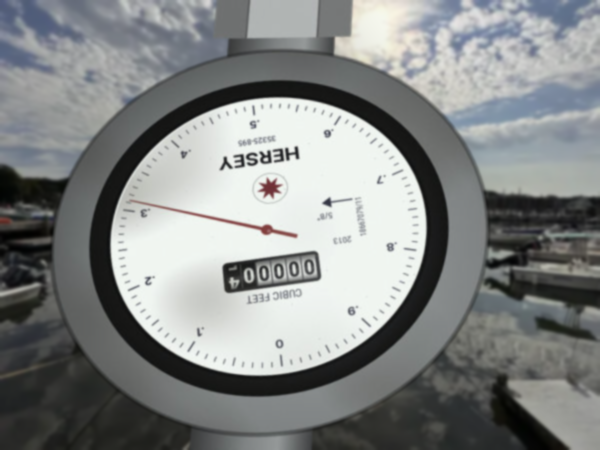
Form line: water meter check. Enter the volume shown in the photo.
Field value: 4.31 ft³
